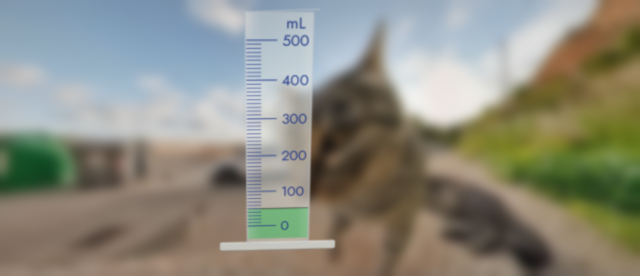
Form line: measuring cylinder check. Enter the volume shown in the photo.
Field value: 50 mL
